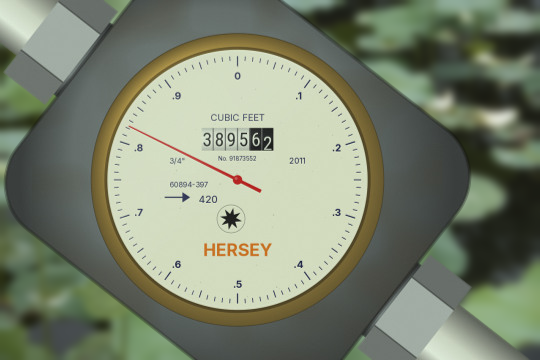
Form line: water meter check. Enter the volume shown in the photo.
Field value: 389561.82 ft³
